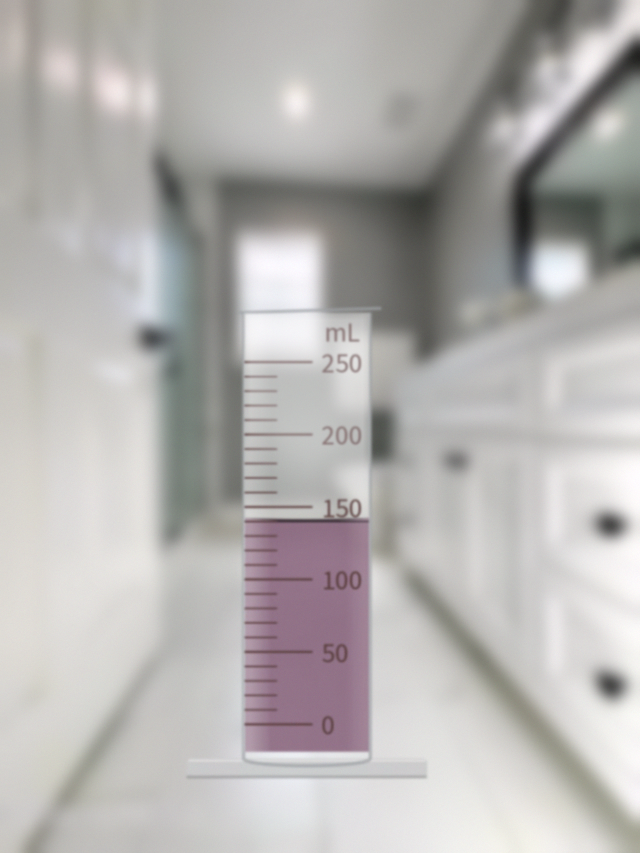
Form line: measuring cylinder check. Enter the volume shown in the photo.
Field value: 140 mL
